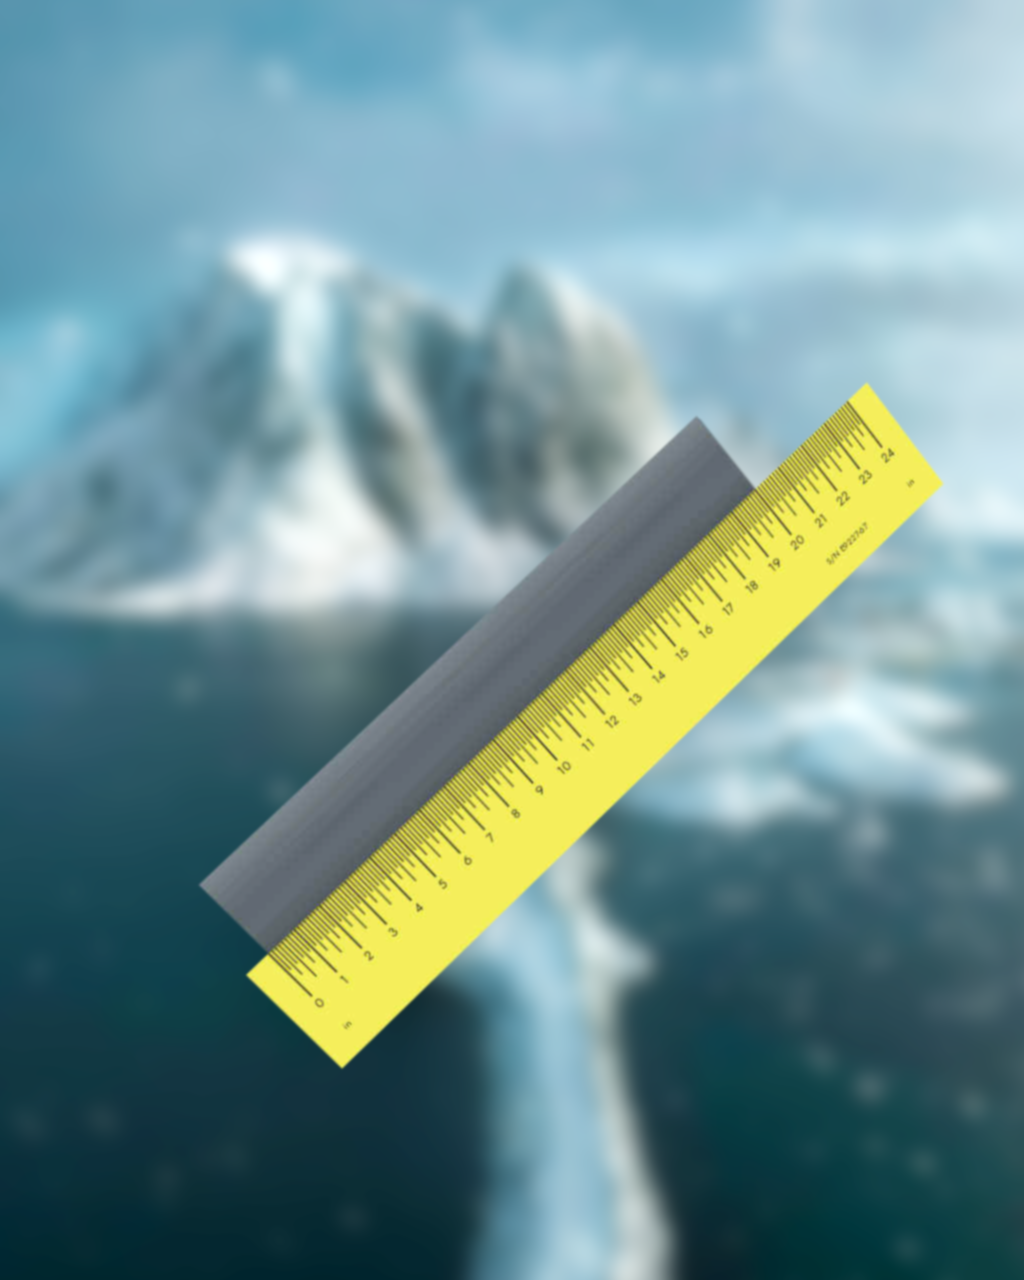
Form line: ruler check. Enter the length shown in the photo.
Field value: 20 in
